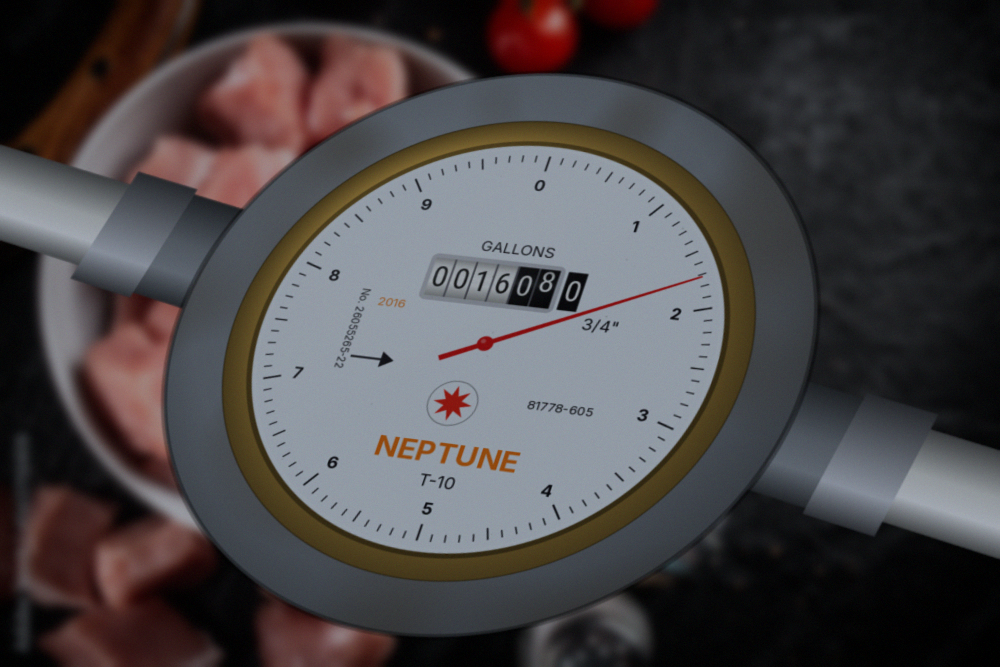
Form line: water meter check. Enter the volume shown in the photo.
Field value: 16081.7 gal
